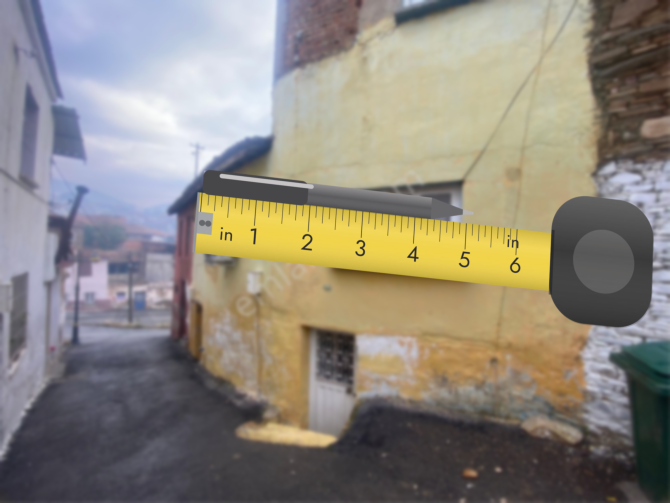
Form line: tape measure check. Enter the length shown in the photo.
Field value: 5.125 in
